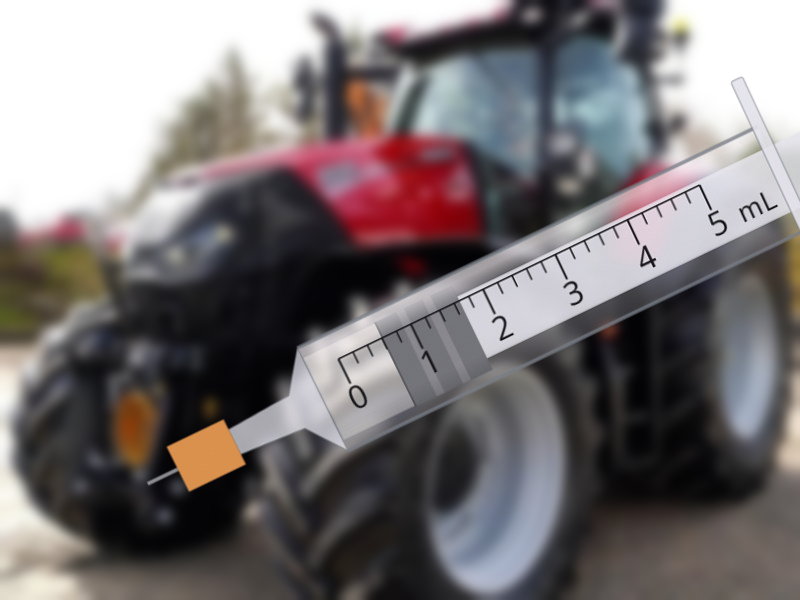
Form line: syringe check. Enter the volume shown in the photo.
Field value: 0.6 mL
